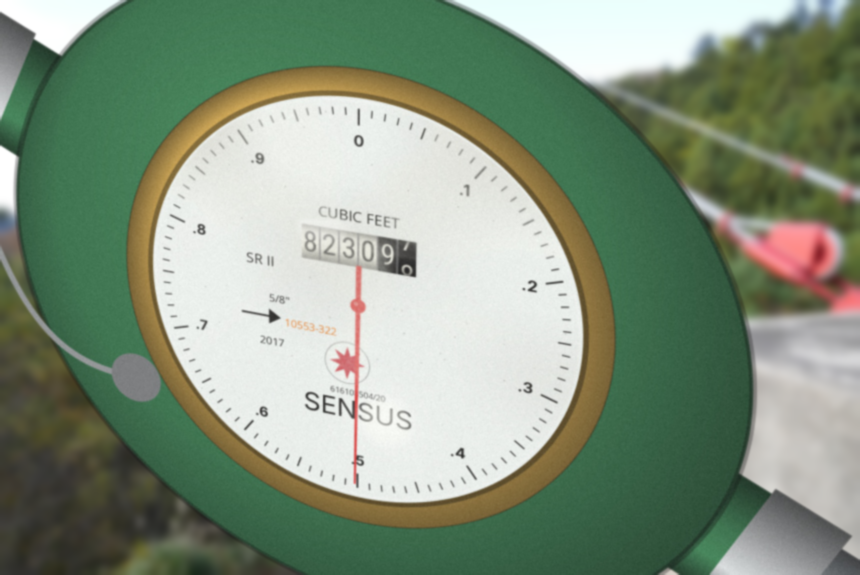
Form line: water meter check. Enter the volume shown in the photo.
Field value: 823097.50 ft³
